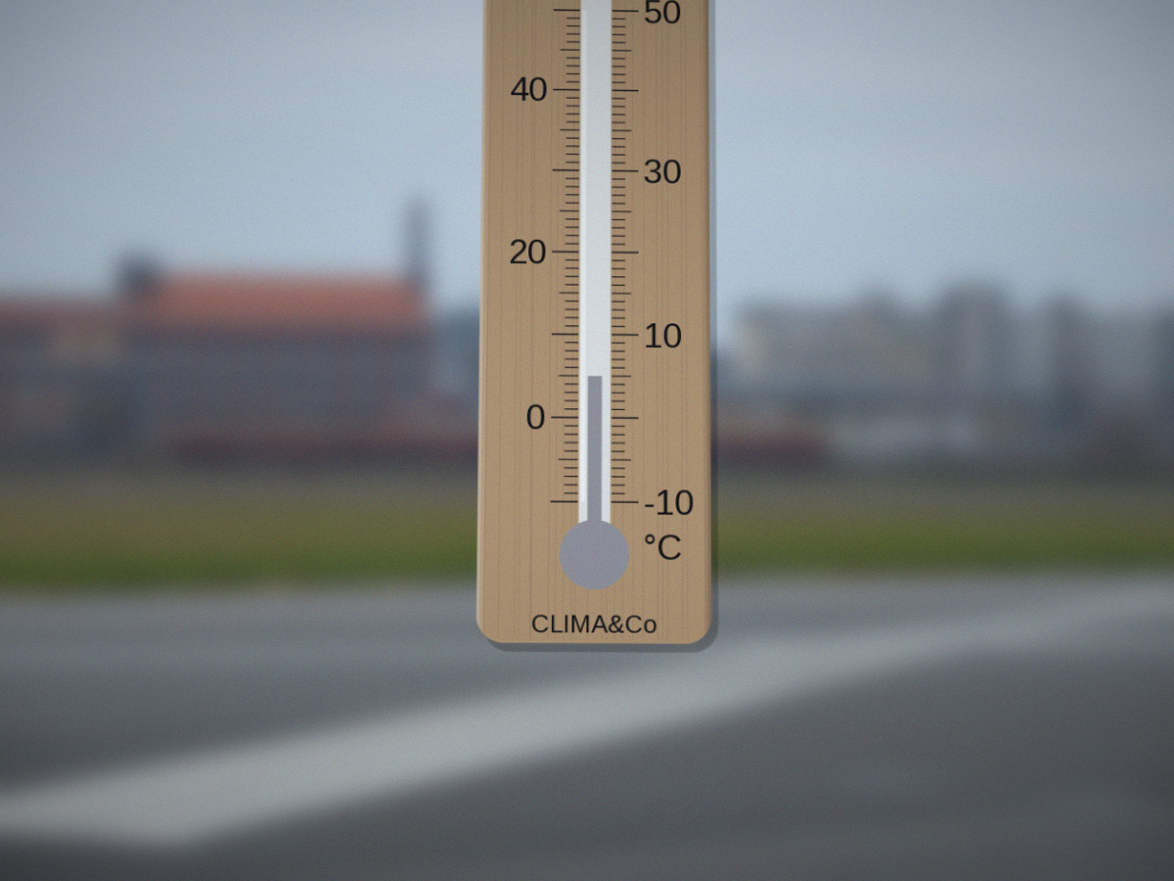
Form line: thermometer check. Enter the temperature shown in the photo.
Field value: 5 °C
